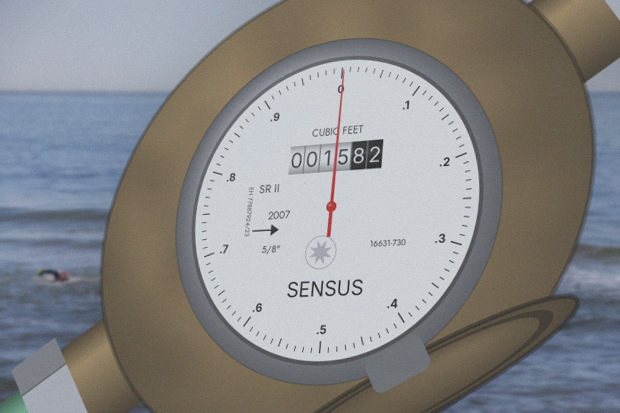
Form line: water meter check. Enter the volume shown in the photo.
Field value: 1582.00 ft³
